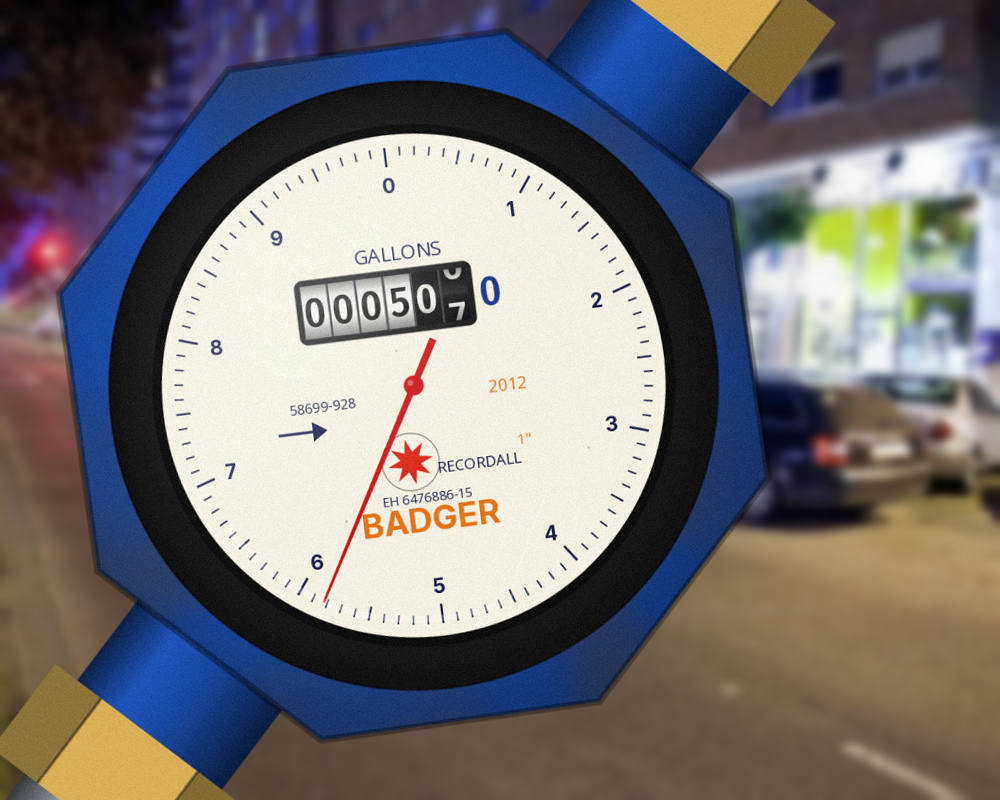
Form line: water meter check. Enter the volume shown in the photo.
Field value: 5065.8 gal
